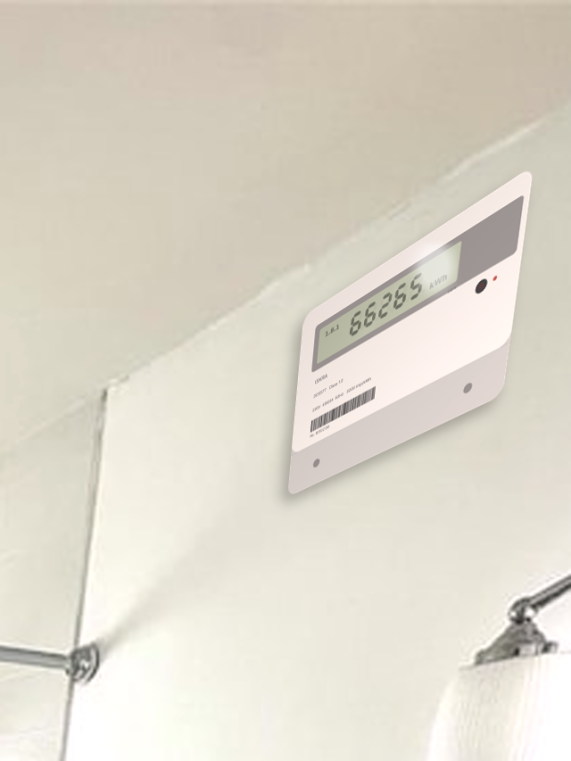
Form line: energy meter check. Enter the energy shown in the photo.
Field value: 66265 kWh
